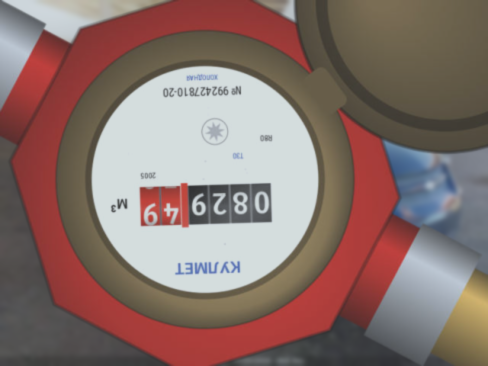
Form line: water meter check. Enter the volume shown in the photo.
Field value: 829.49 m³
